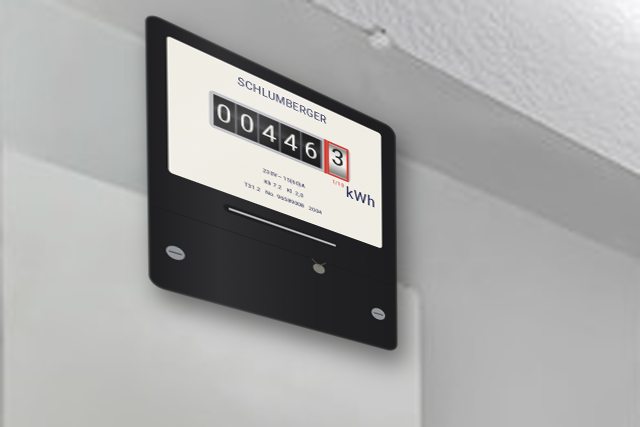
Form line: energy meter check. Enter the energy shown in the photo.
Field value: 446.3 kWh
